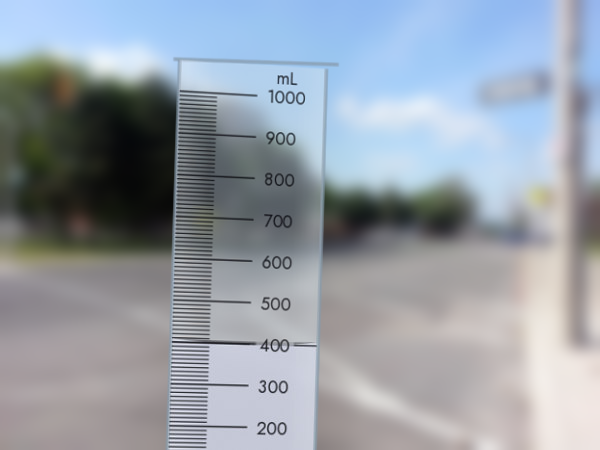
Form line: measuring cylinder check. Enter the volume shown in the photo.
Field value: 400 mL
